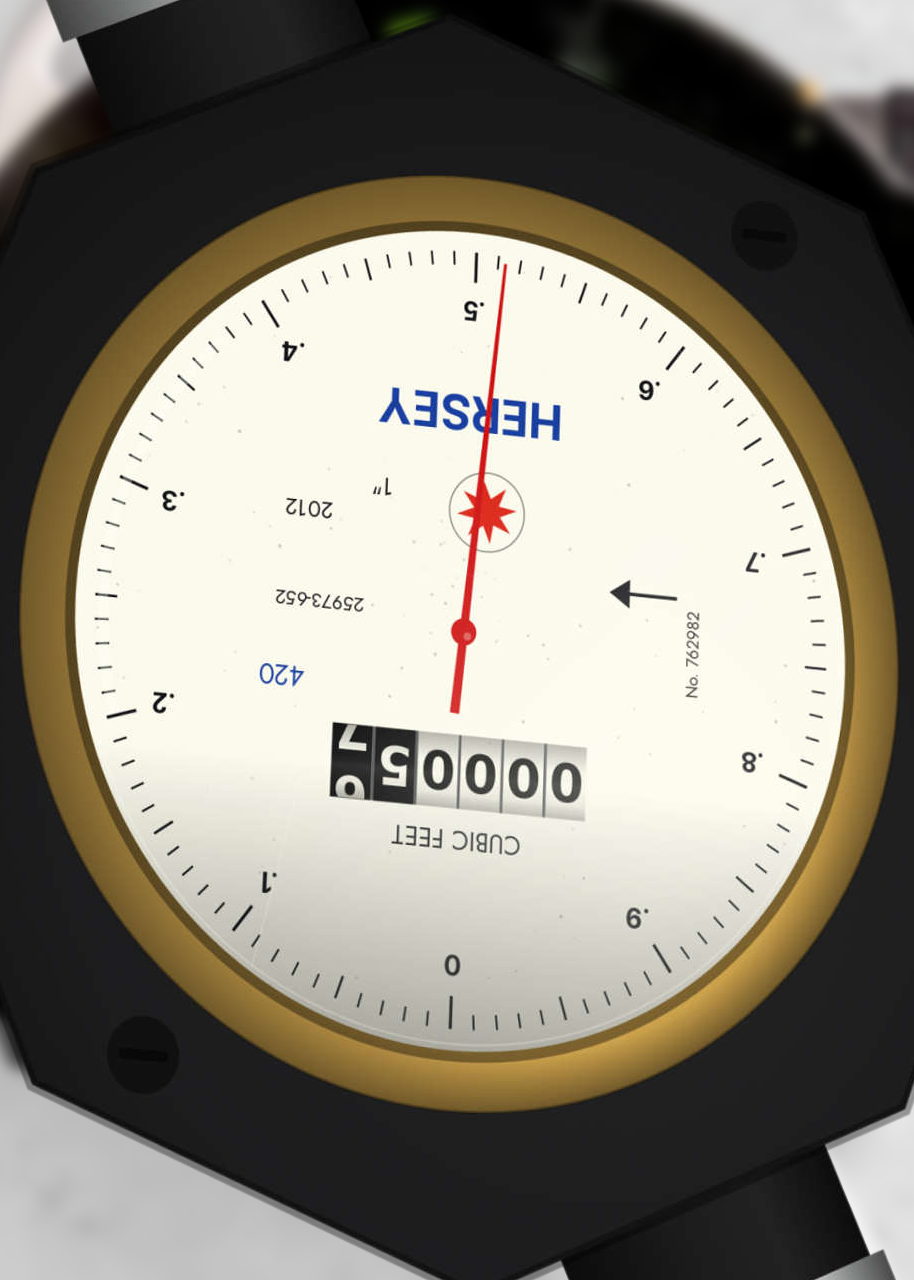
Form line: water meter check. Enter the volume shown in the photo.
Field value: 56.51 ft³
